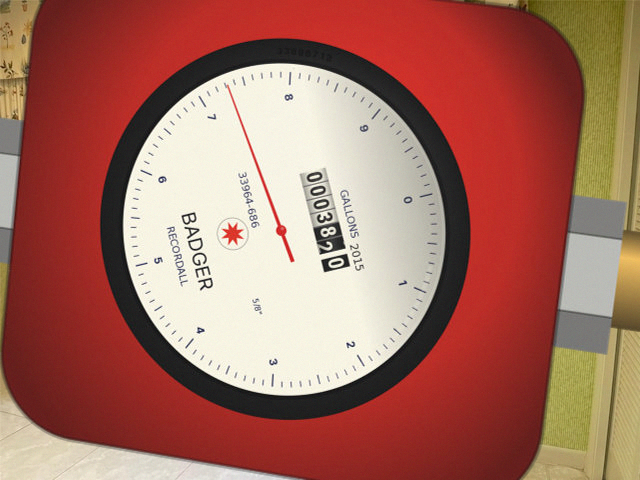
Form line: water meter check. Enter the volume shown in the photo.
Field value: 3817.3 gal
